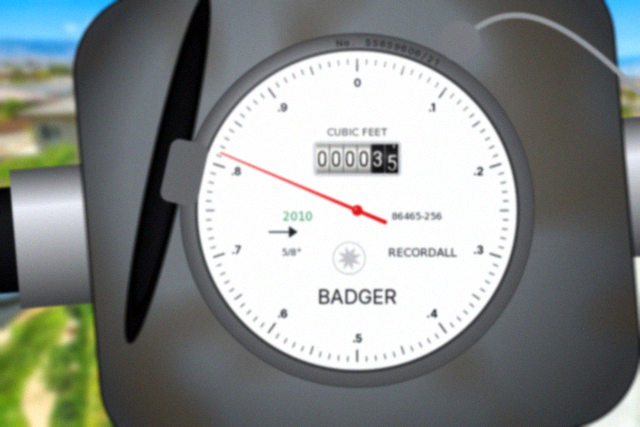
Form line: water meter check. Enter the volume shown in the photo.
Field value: 34.81 ft³
